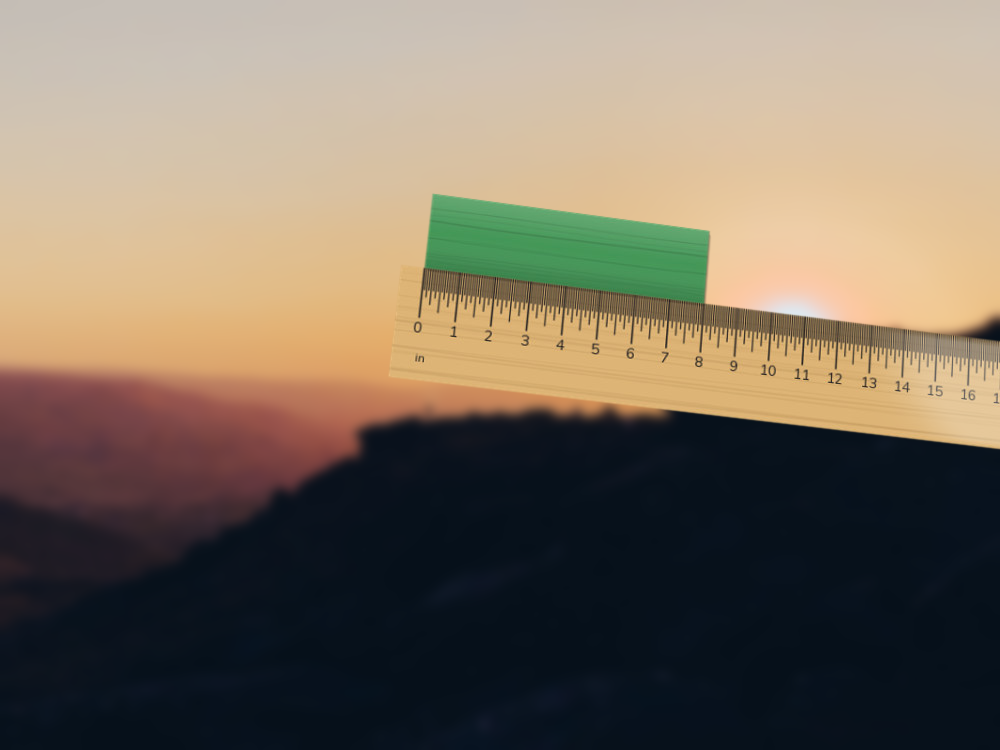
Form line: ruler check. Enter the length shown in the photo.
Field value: 8 in
